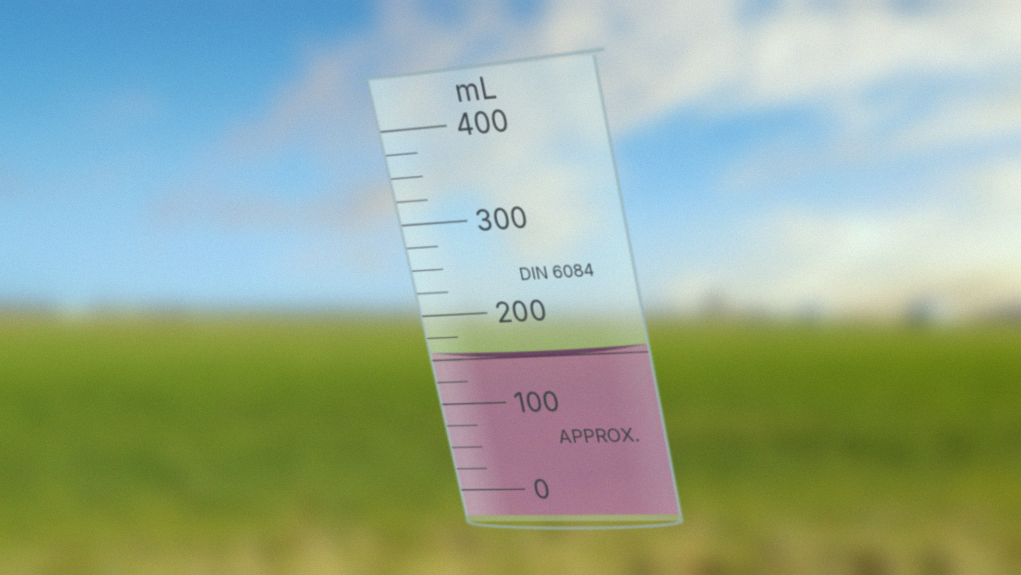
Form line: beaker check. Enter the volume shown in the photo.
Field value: 150 mL
